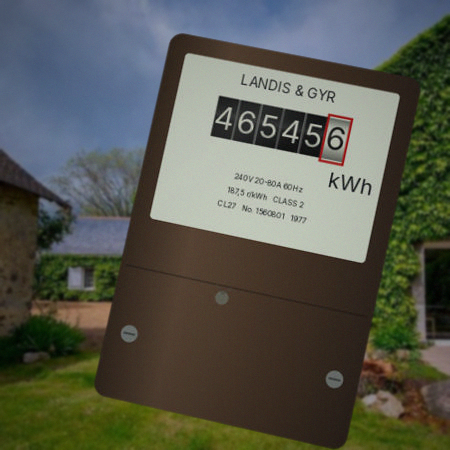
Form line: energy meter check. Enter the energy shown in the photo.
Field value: 46545.6 kWh
